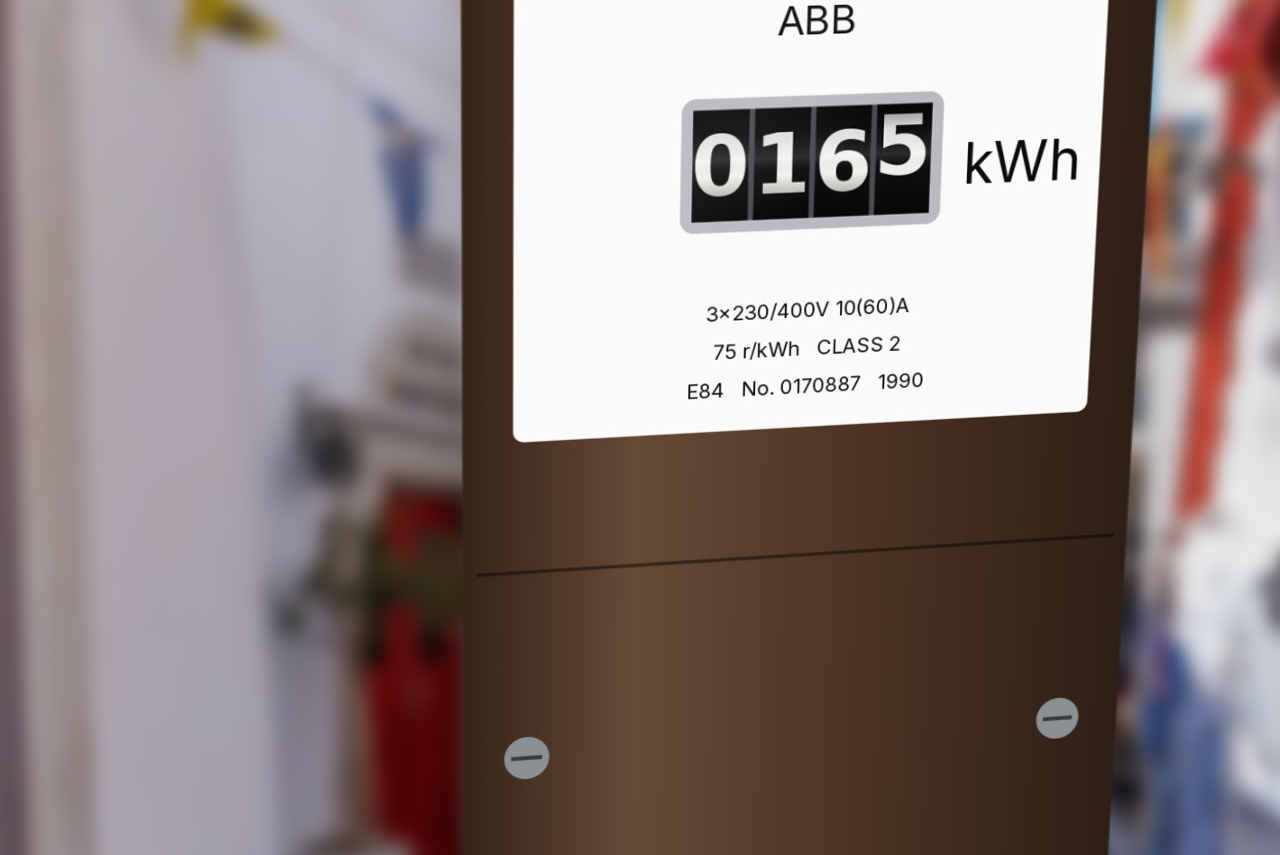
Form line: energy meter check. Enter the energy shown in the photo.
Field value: 165 kWh
